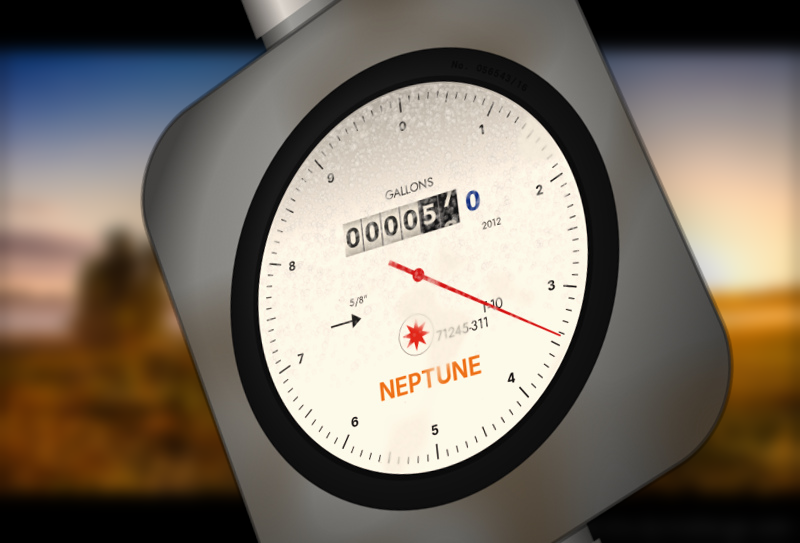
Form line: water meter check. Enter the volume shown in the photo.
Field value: 573.4 gal
